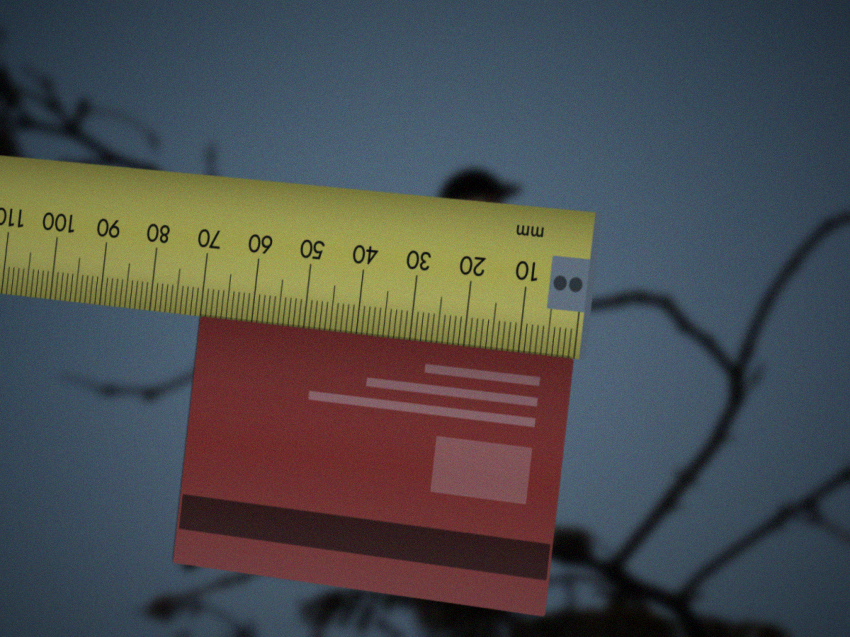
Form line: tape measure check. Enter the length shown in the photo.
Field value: 70 mm
